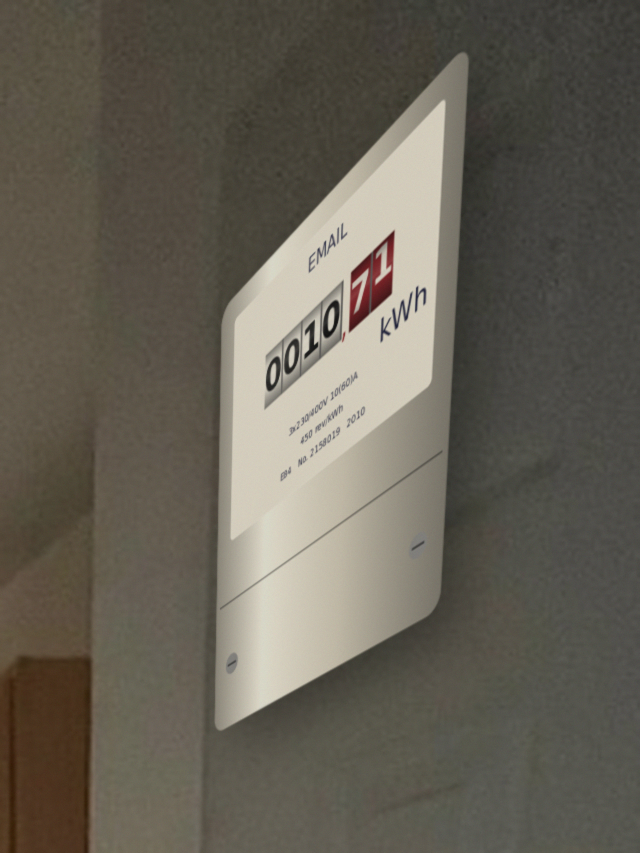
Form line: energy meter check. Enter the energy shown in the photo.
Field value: 10.71 kWh
